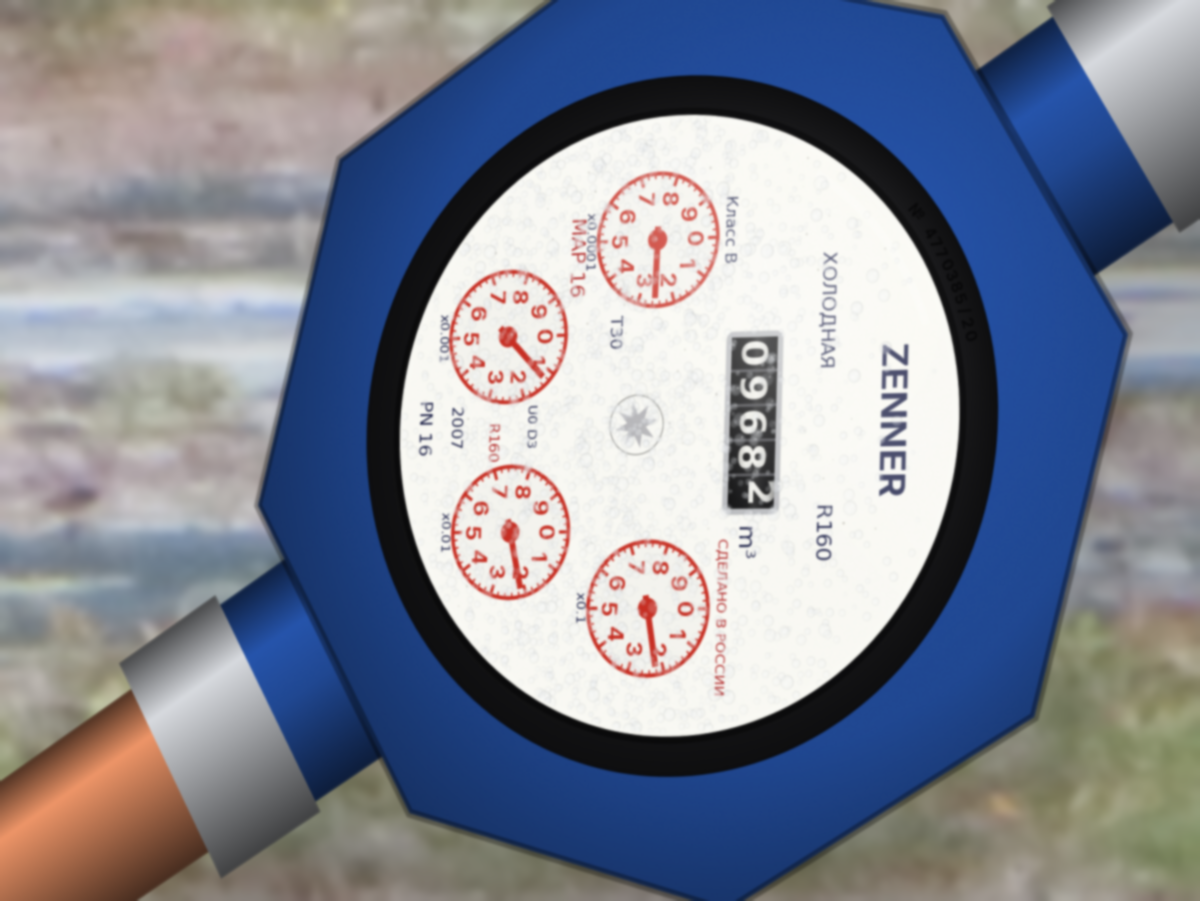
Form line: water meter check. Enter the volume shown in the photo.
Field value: 9682.2212 m³
